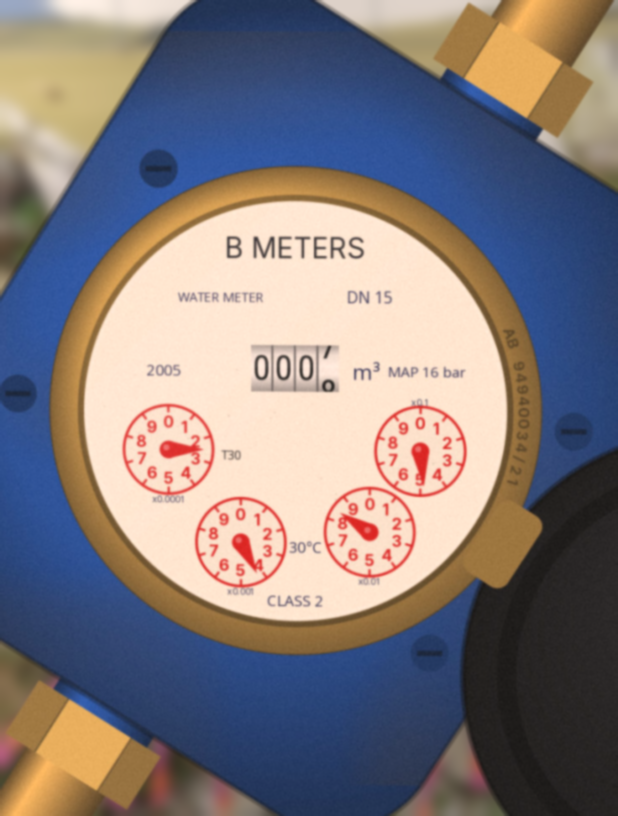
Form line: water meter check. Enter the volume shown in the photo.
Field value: 7.4842 m³
